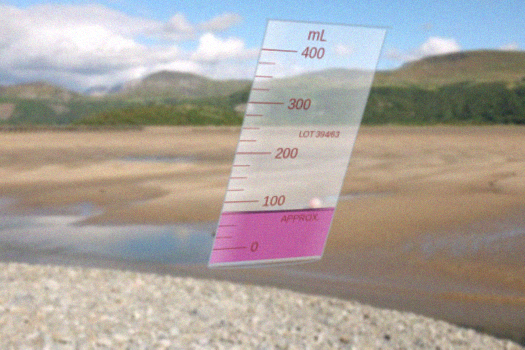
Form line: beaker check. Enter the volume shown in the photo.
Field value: 75 mL
